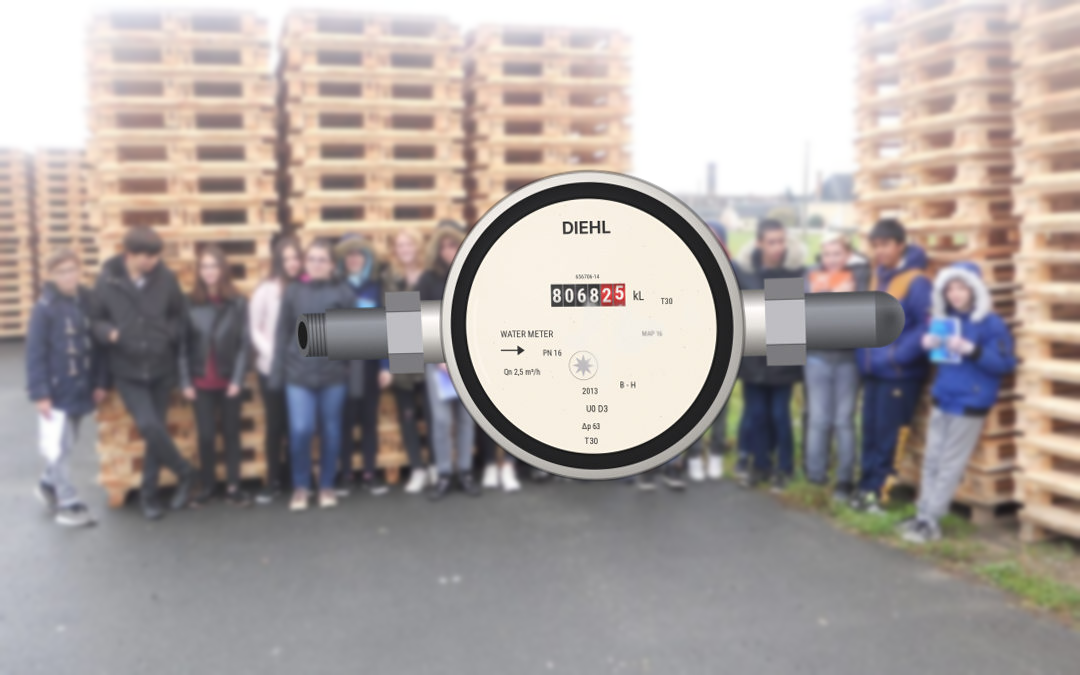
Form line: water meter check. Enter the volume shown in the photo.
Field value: 8068.25 kL
